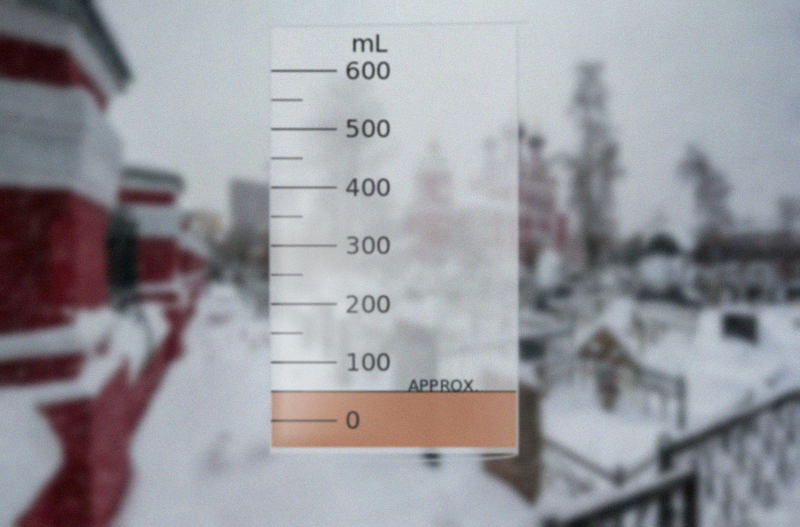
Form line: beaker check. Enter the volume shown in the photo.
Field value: 50 mL
